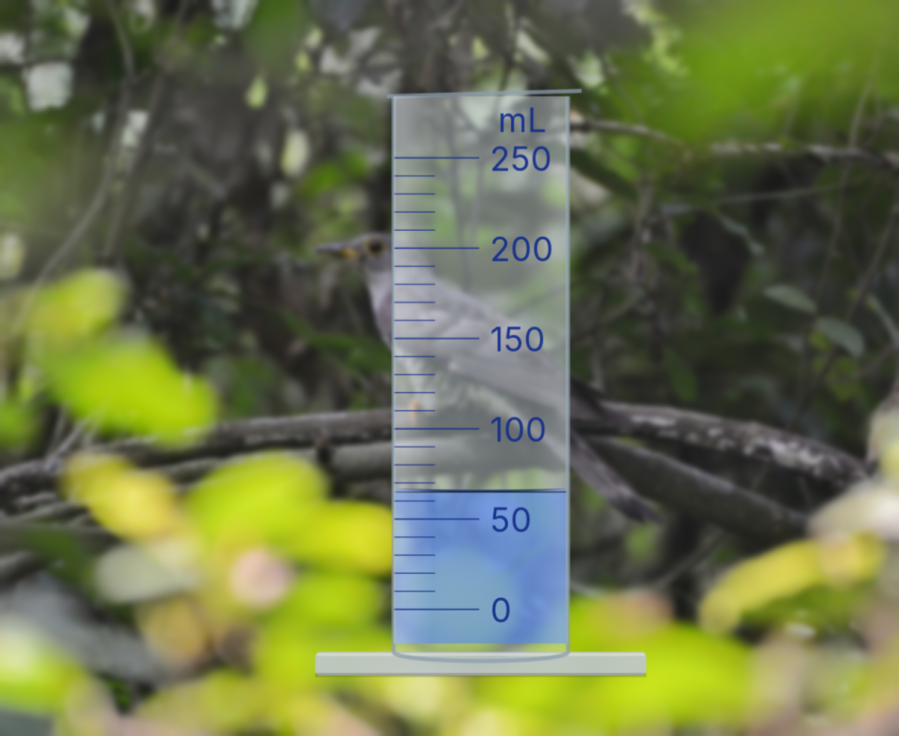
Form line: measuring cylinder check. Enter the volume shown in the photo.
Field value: 65 mL
